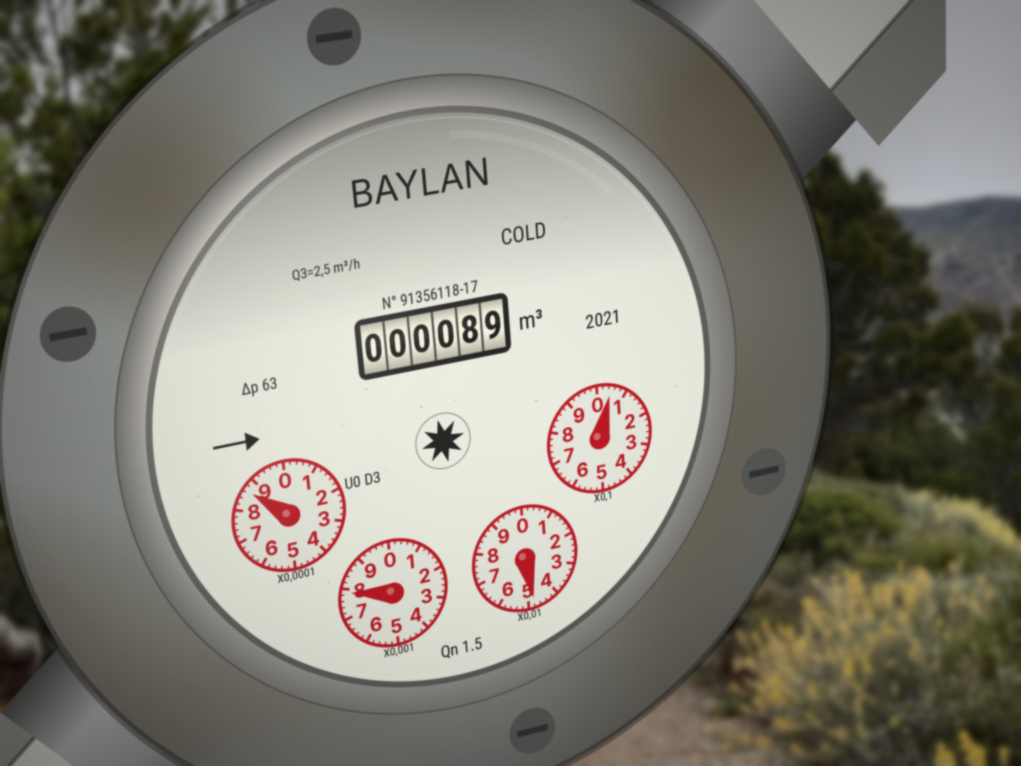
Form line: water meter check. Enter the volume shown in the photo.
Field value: 89.0478 m³
